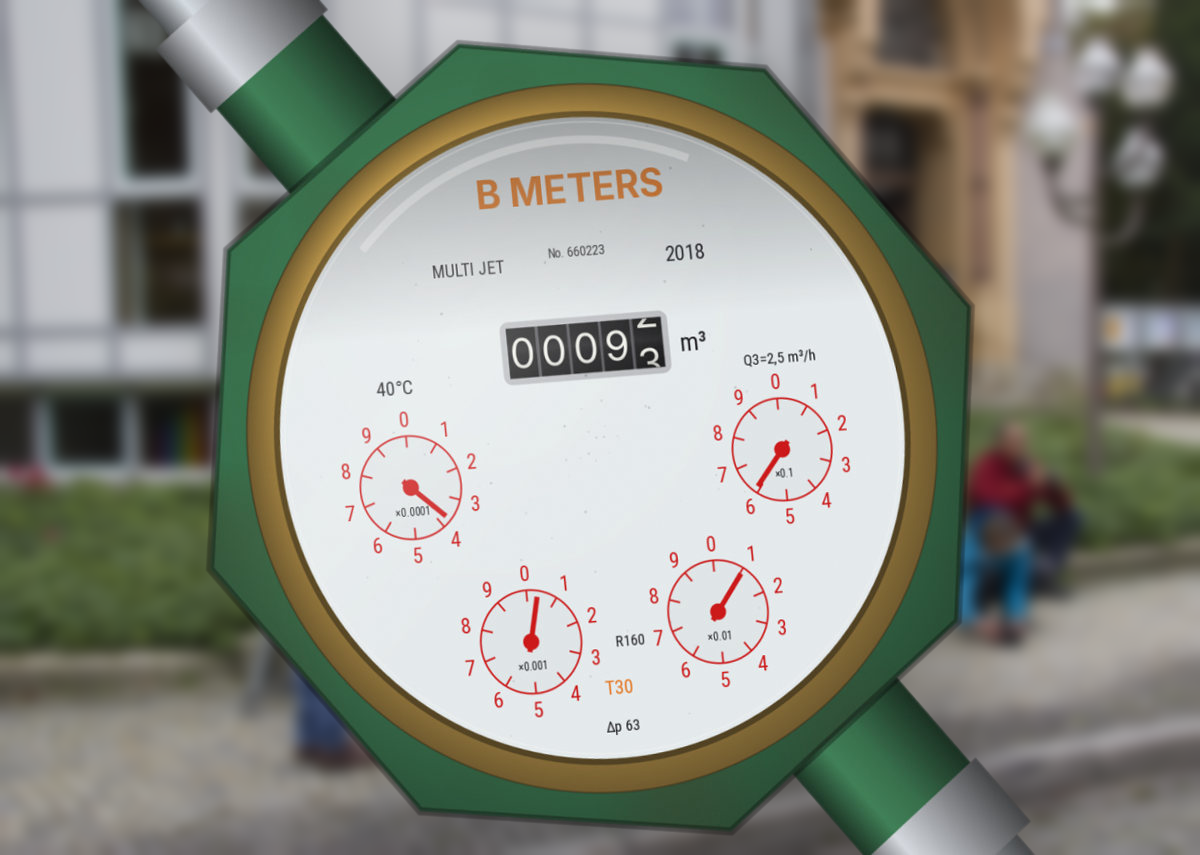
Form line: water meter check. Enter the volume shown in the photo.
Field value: 92.6103 m³
